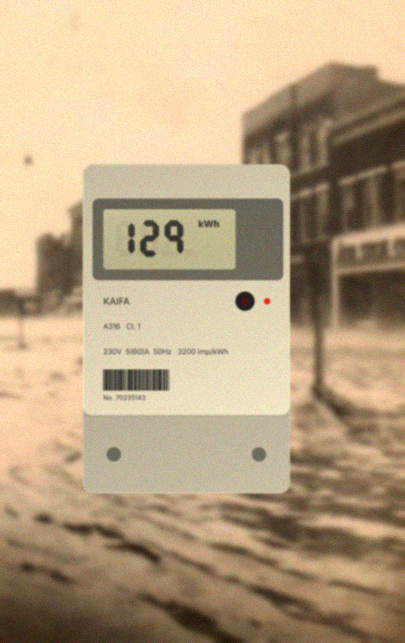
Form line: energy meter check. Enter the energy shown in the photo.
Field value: 129 kWh
